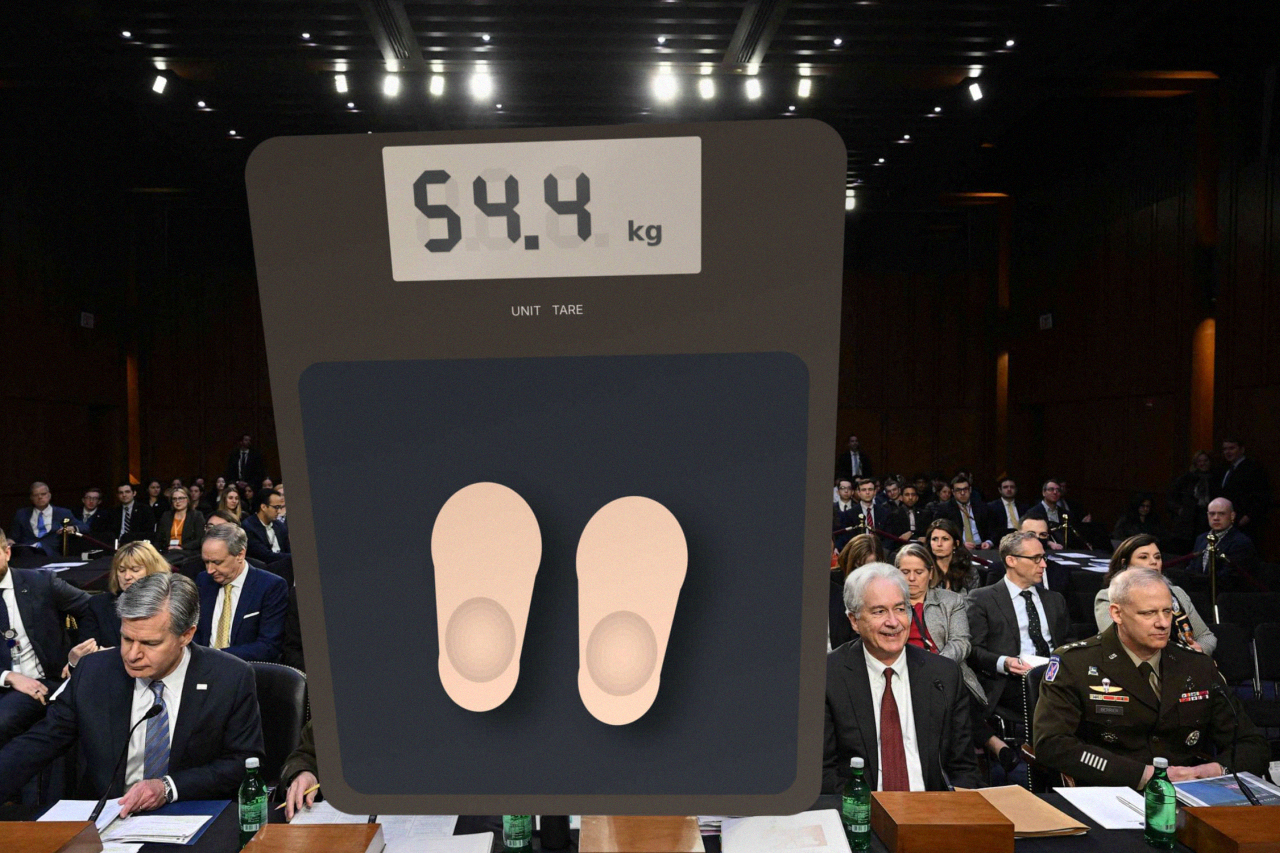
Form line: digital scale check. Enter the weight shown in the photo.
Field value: 54.4 kg
